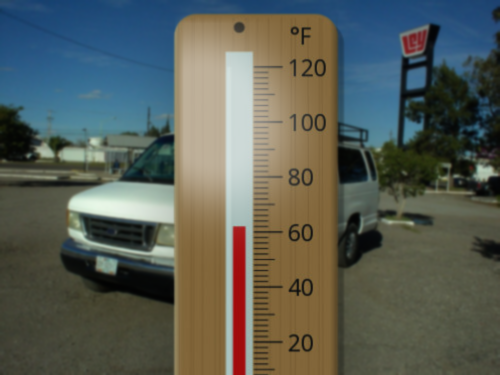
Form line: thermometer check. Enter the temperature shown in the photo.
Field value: 62 °F
